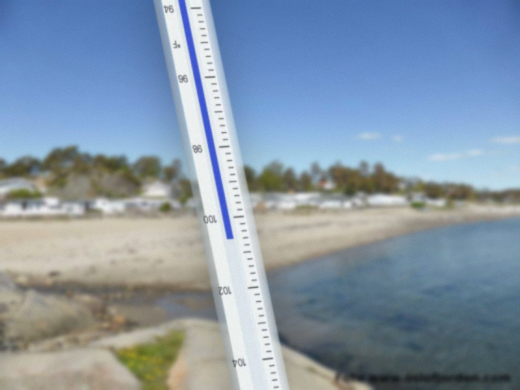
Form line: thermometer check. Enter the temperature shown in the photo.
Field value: 100.6 °F
